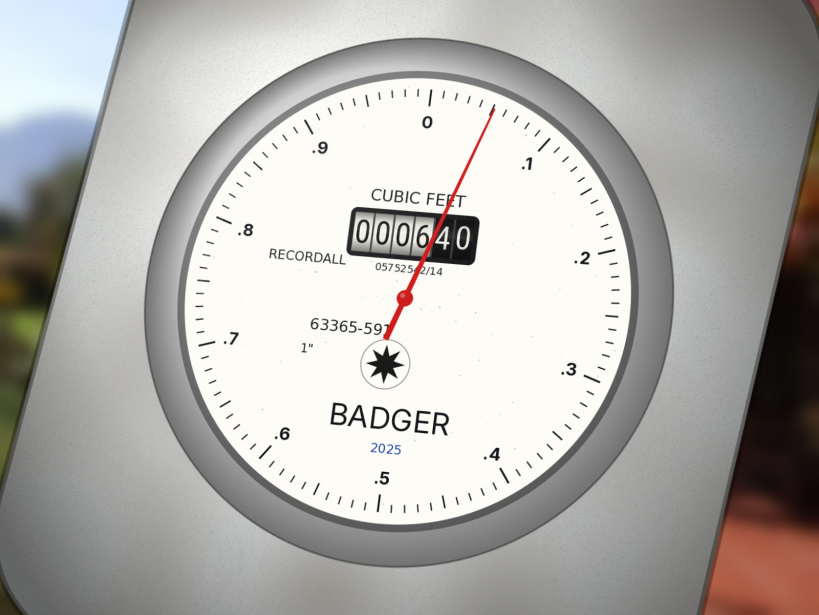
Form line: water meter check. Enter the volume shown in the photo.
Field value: 640.05 ft³
